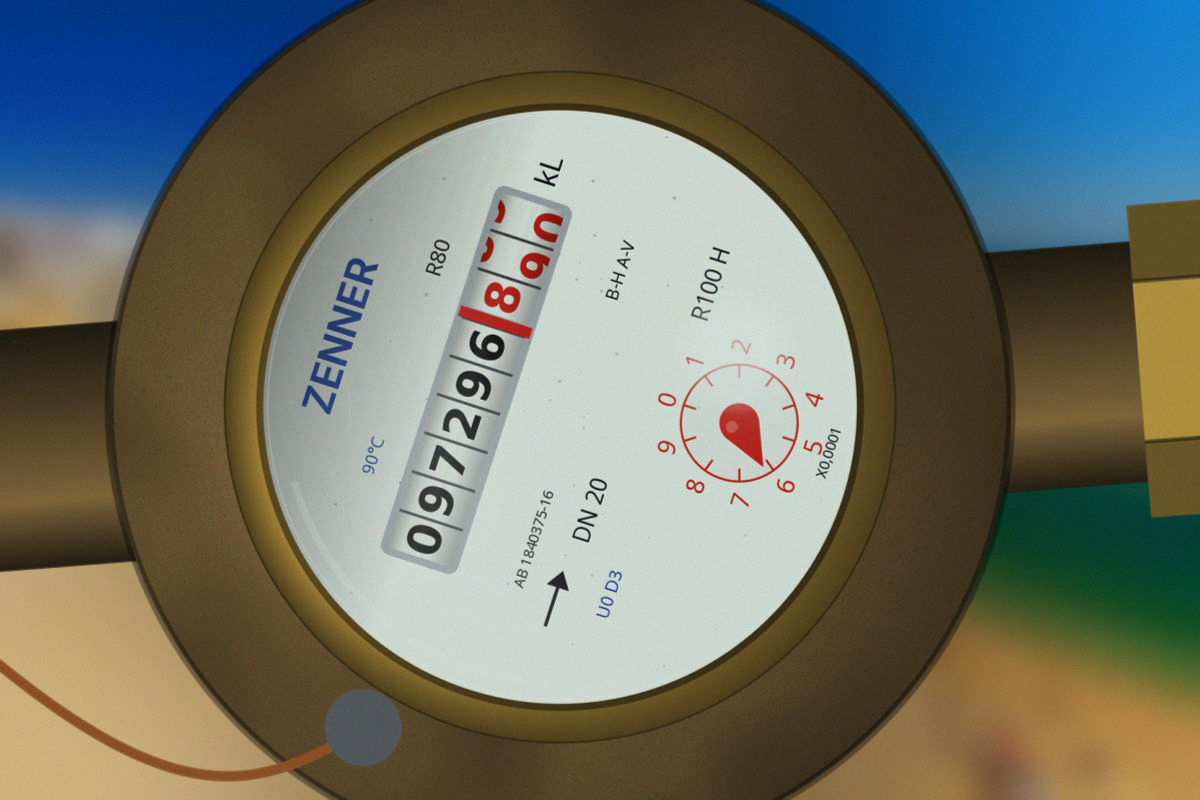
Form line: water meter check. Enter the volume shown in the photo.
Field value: 97296.8896 kL
